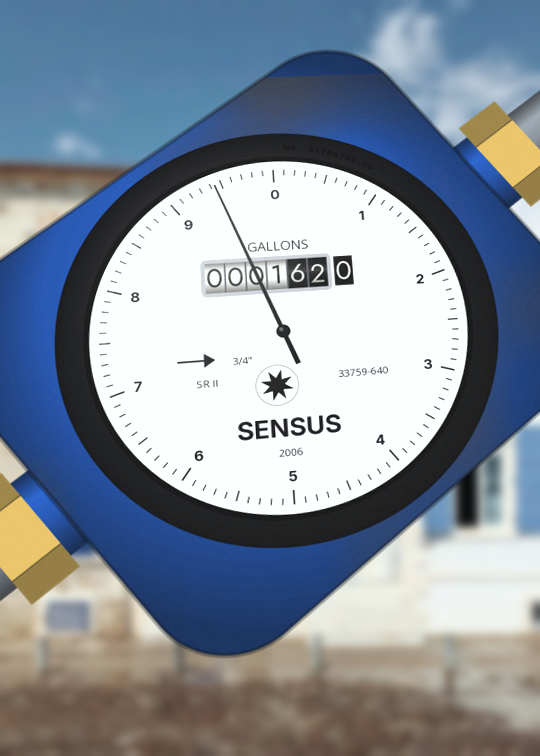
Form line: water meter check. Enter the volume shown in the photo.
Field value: 1619.4 gal
